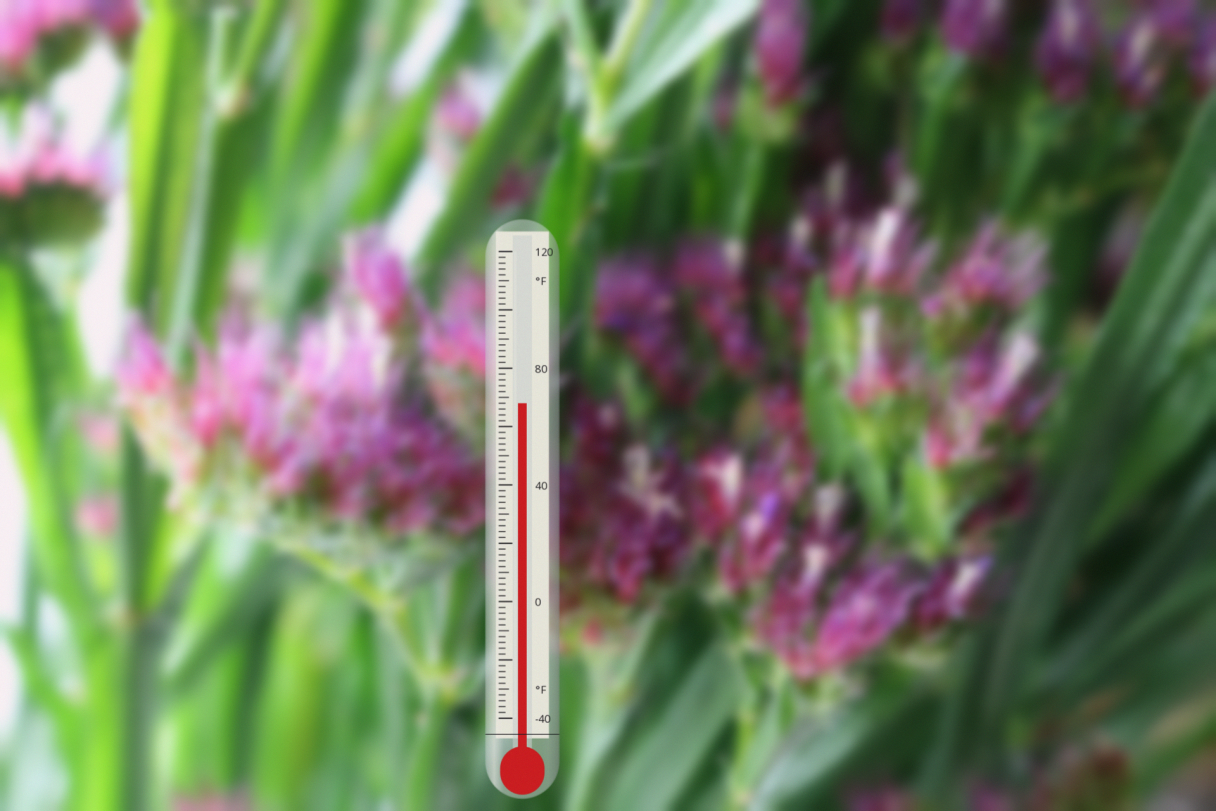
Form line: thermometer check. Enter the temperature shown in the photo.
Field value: 68 °F
